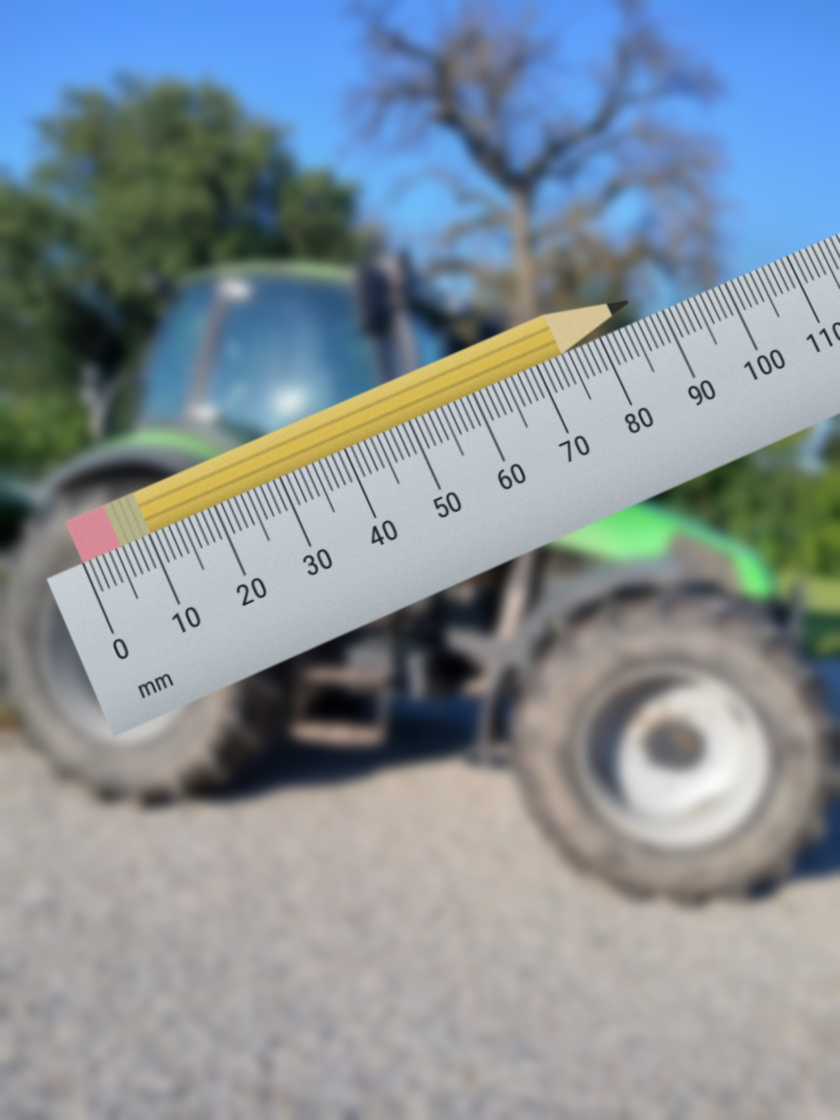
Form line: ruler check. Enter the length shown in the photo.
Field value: 86 mm
